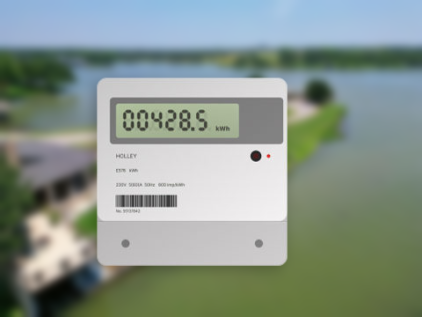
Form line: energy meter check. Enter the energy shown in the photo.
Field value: 428.5 kWh
